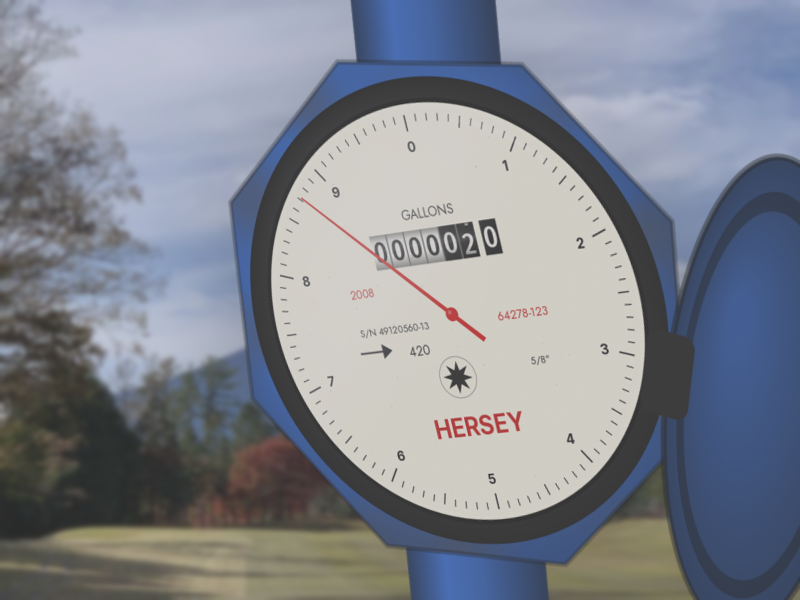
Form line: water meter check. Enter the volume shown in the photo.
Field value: 18.7 gal
